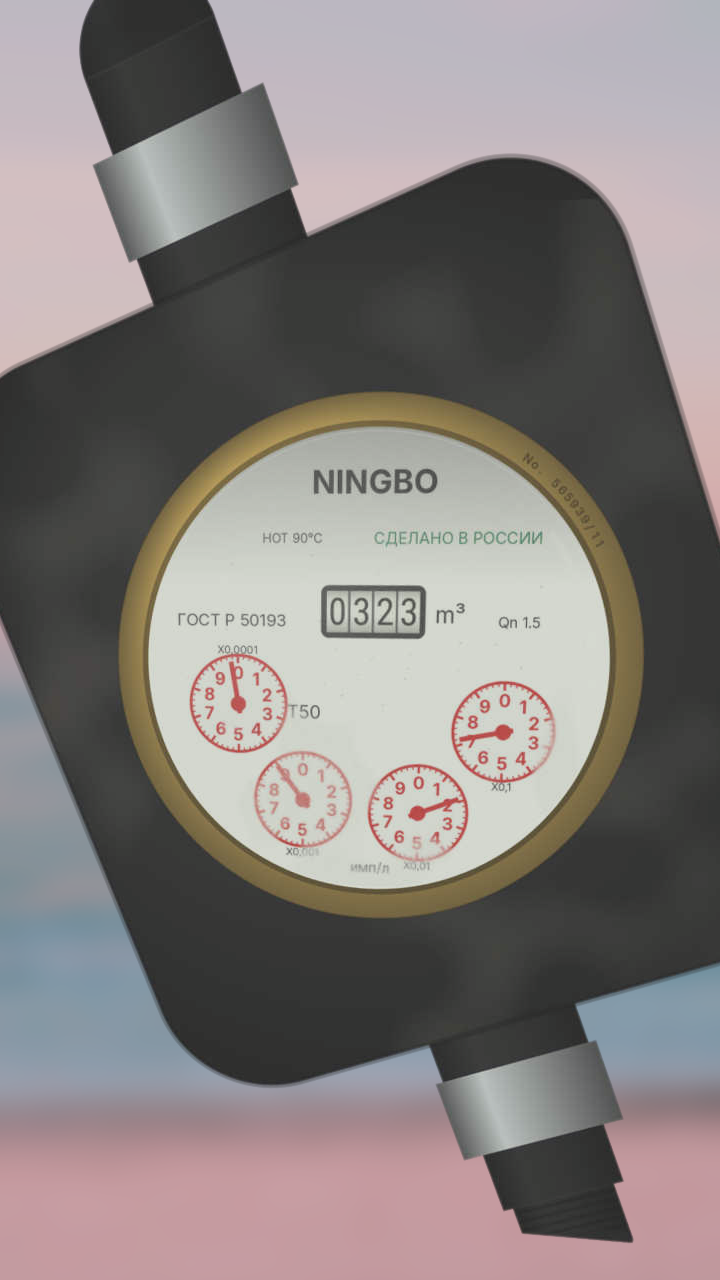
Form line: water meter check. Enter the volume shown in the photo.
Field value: 323.7189 m³
